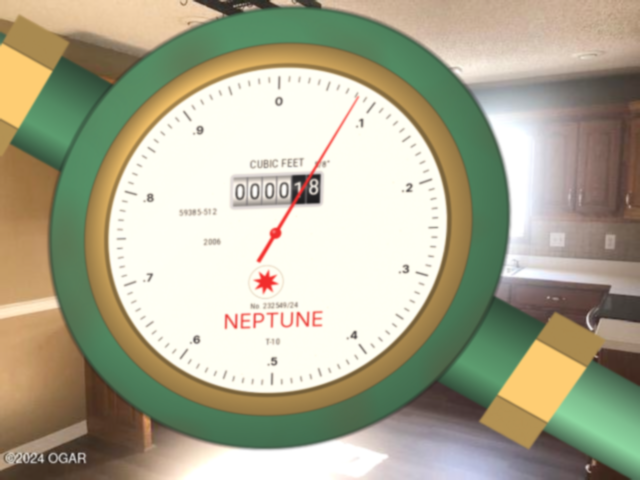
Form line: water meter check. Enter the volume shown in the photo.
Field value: 18.08 ft³
